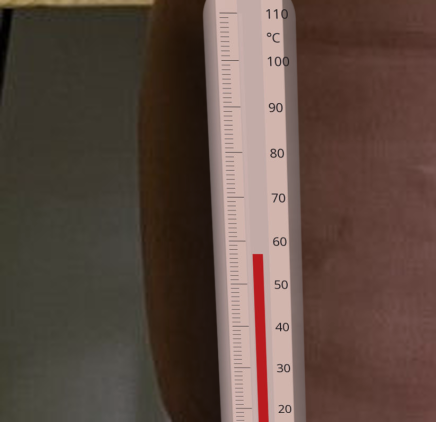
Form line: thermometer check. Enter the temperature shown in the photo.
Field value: 57 °C
